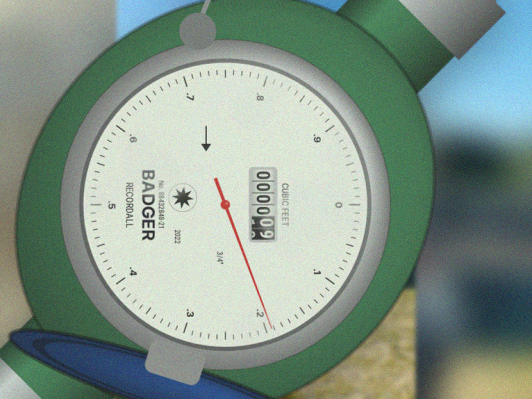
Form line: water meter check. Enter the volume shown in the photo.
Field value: 9.19 ft³
